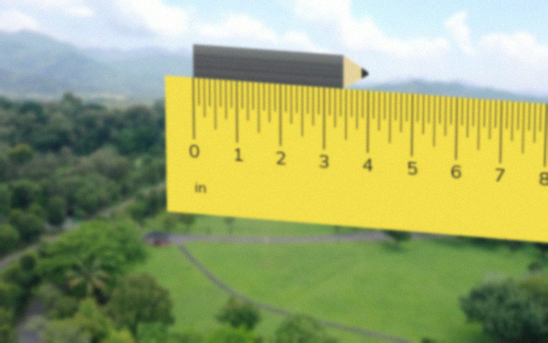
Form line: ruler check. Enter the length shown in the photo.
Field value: 4 in
